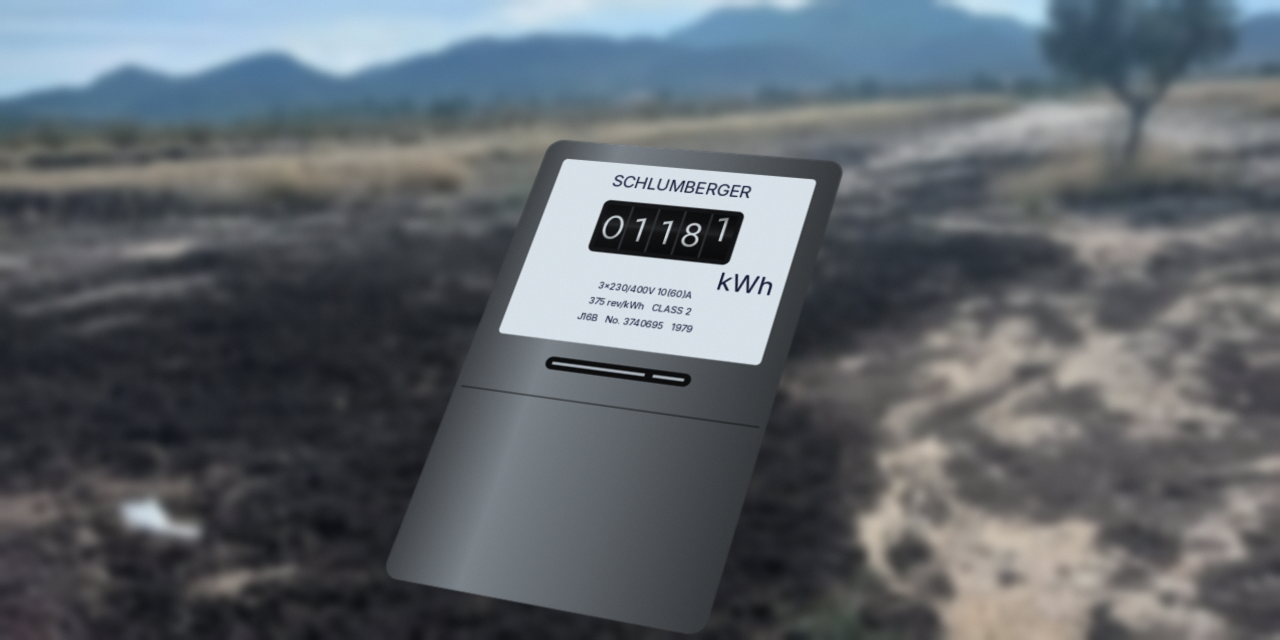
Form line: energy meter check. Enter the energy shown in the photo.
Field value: 1181 kWh
